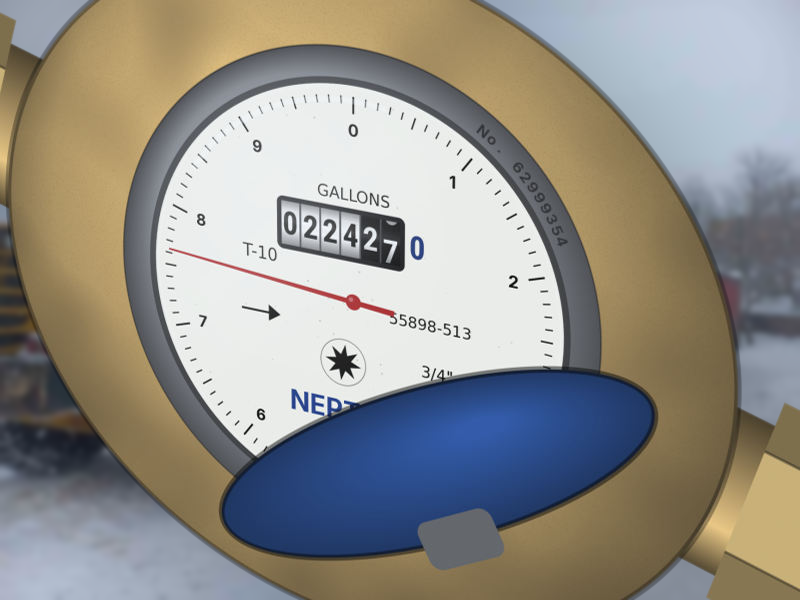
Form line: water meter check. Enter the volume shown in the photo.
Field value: 224267.6 gal
